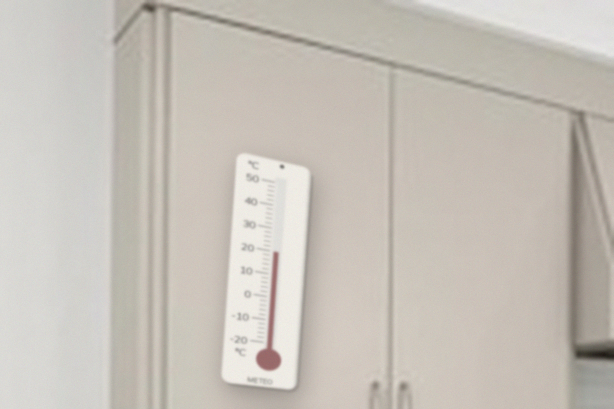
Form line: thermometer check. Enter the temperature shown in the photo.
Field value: 20 °C
